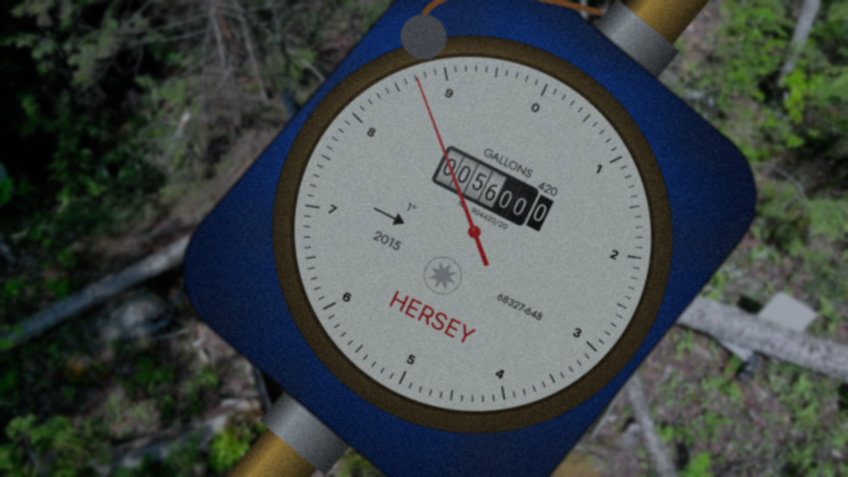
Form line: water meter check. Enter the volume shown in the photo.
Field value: 55998.7 gal
